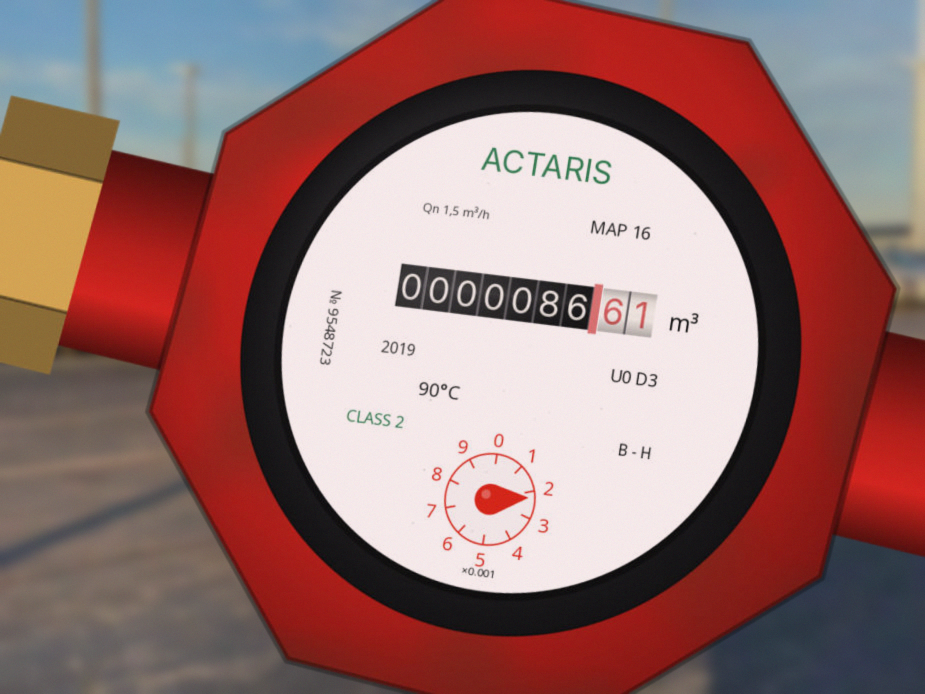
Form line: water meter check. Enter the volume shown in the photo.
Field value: 86.612 m³
